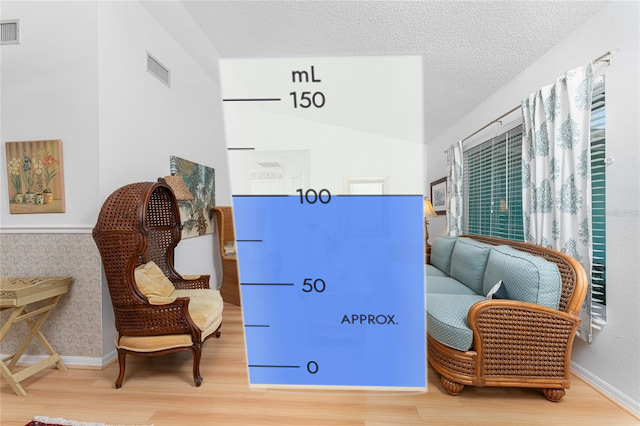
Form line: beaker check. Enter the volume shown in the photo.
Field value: 100 mL
